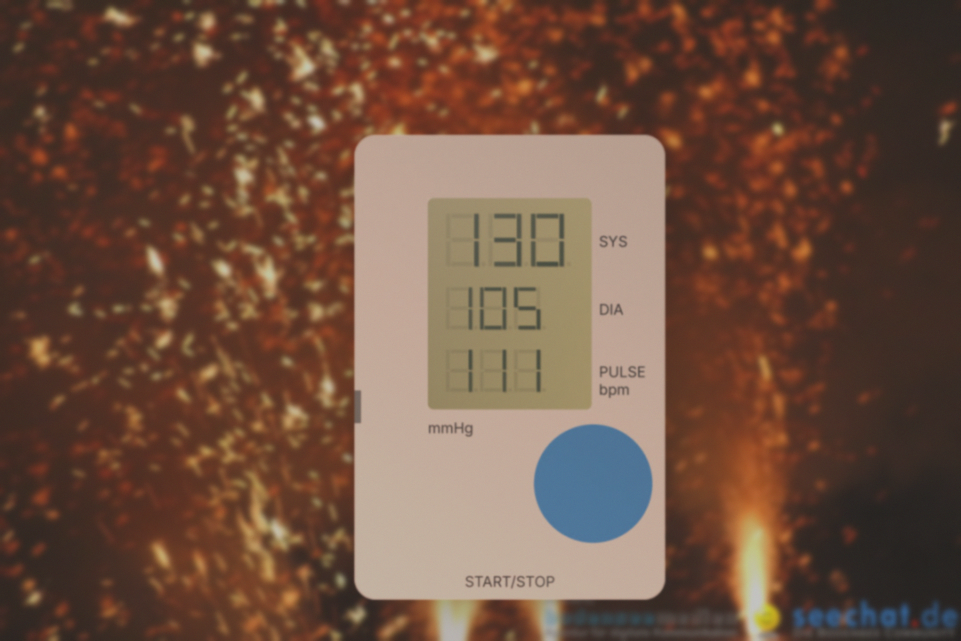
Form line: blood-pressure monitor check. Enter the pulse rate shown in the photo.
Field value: 111 bpm
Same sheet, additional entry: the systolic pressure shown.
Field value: 130 mmHg
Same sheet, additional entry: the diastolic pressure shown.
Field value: 105 mmHg
